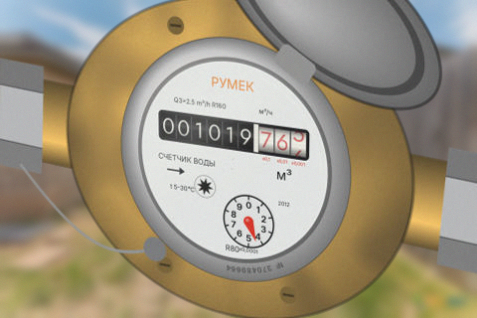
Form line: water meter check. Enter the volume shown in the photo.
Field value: 1019.7654 m³
